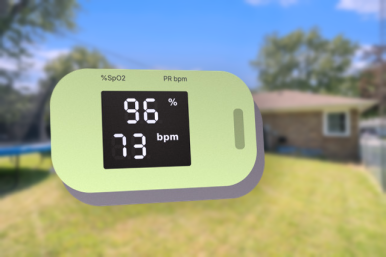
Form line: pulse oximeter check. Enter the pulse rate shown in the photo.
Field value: 73 bpm
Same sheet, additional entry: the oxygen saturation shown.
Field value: 96 %
